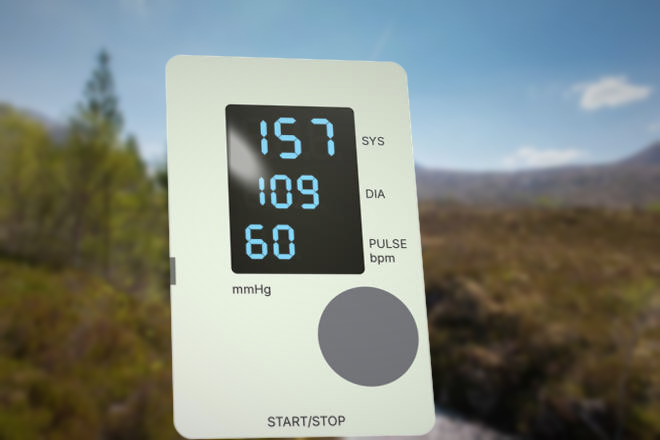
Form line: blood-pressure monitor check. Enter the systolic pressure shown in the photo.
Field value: 157 mmHg
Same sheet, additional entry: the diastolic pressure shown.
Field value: 109 mmHg
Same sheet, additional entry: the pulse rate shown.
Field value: 60 bpm
